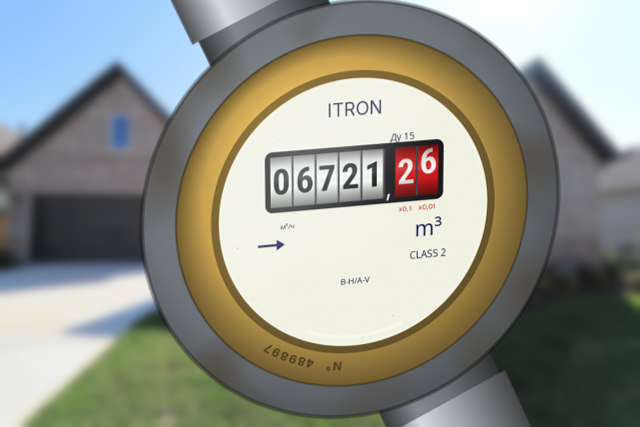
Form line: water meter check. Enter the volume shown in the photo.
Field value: 6721.26 m³
